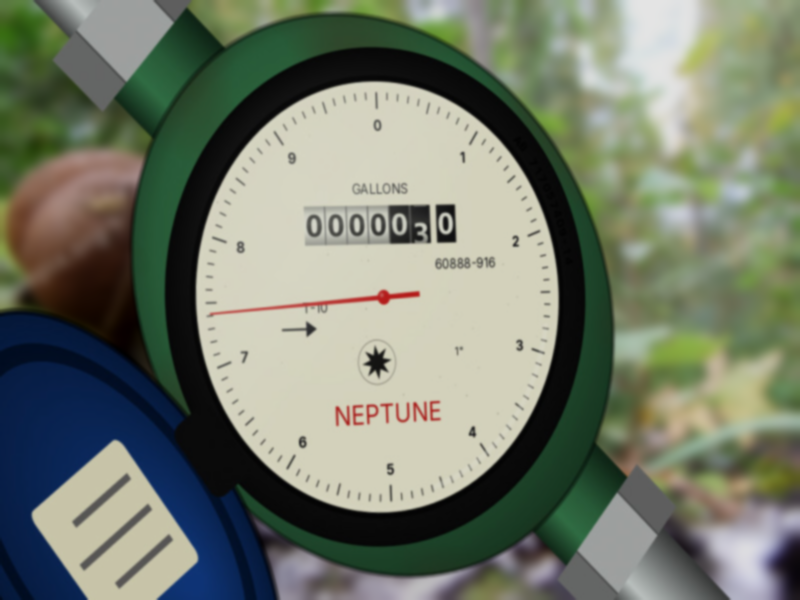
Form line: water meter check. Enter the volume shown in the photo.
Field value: 27.4 gal
